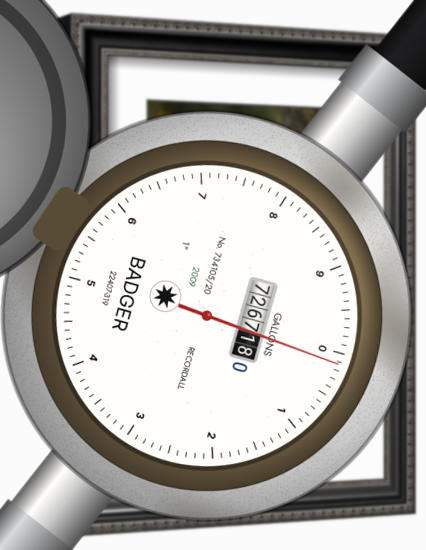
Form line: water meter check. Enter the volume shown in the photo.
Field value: 7267180.1 gal
